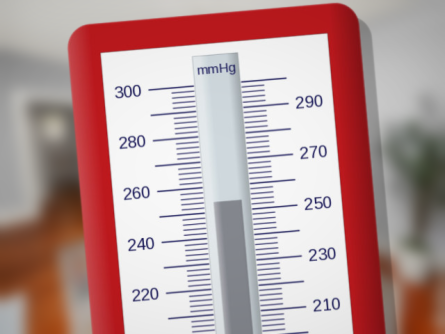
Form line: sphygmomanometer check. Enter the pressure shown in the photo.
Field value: 254 mmHg
